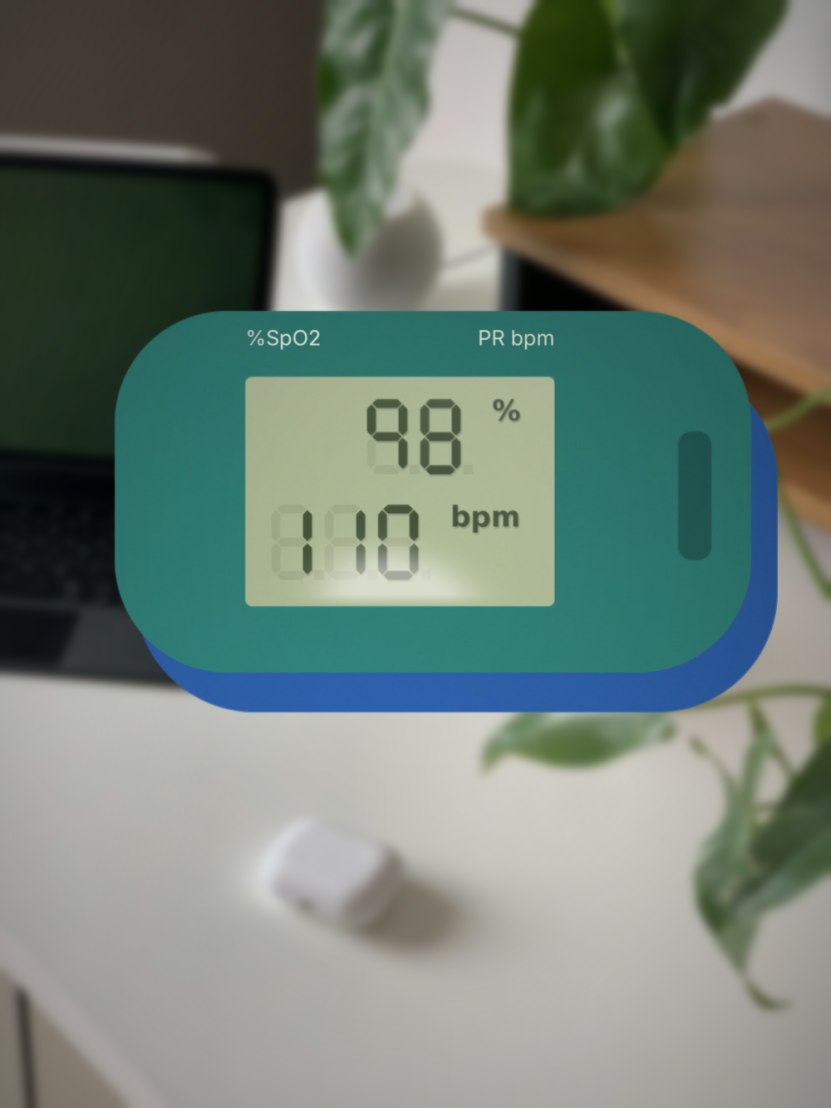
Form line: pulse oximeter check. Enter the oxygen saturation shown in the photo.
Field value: 98 %
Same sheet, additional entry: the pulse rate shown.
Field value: 110 bpm
